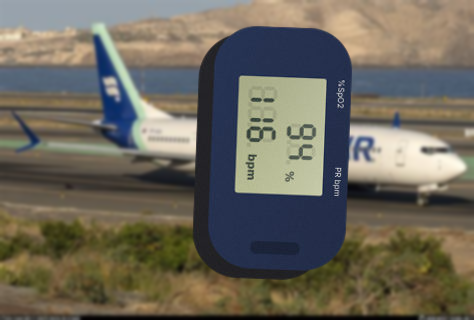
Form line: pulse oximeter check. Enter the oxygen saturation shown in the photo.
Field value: 94 %
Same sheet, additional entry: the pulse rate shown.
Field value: 116 bpm
